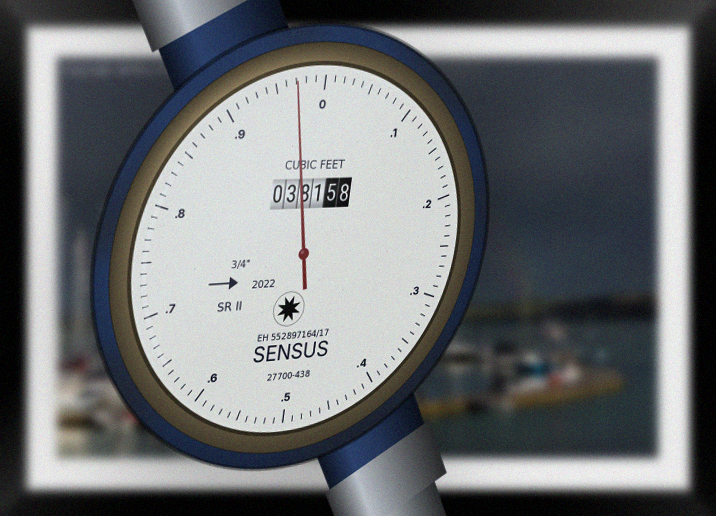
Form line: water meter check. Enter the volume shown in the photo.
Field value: 38157.97 ft³
